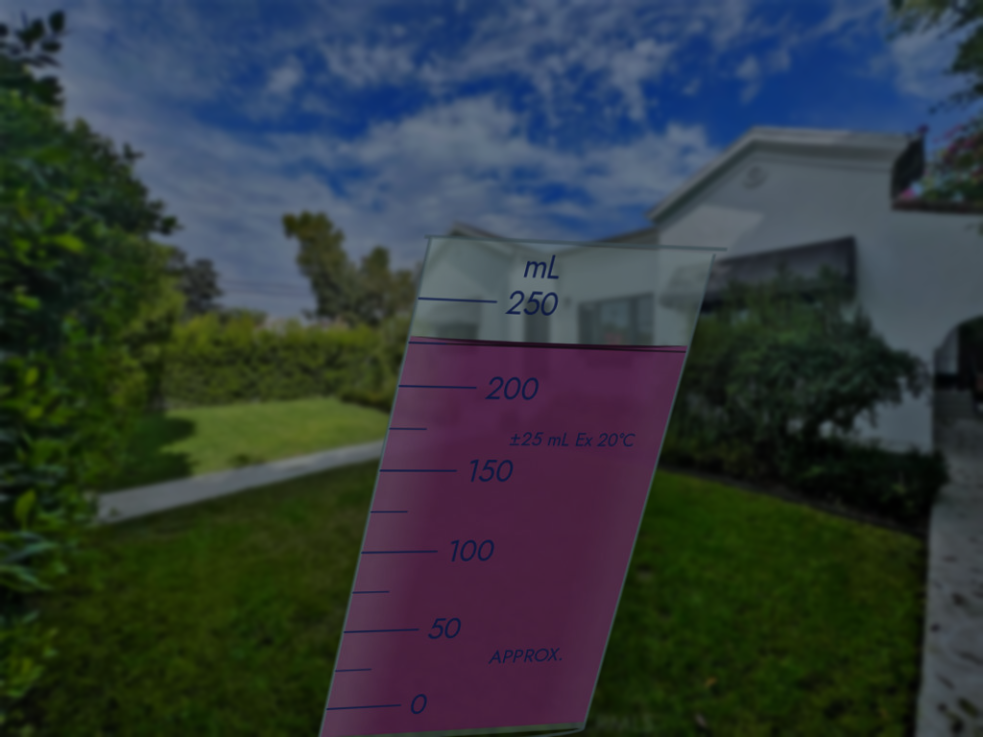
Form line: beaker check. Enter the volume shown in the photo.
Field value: 225 mL
